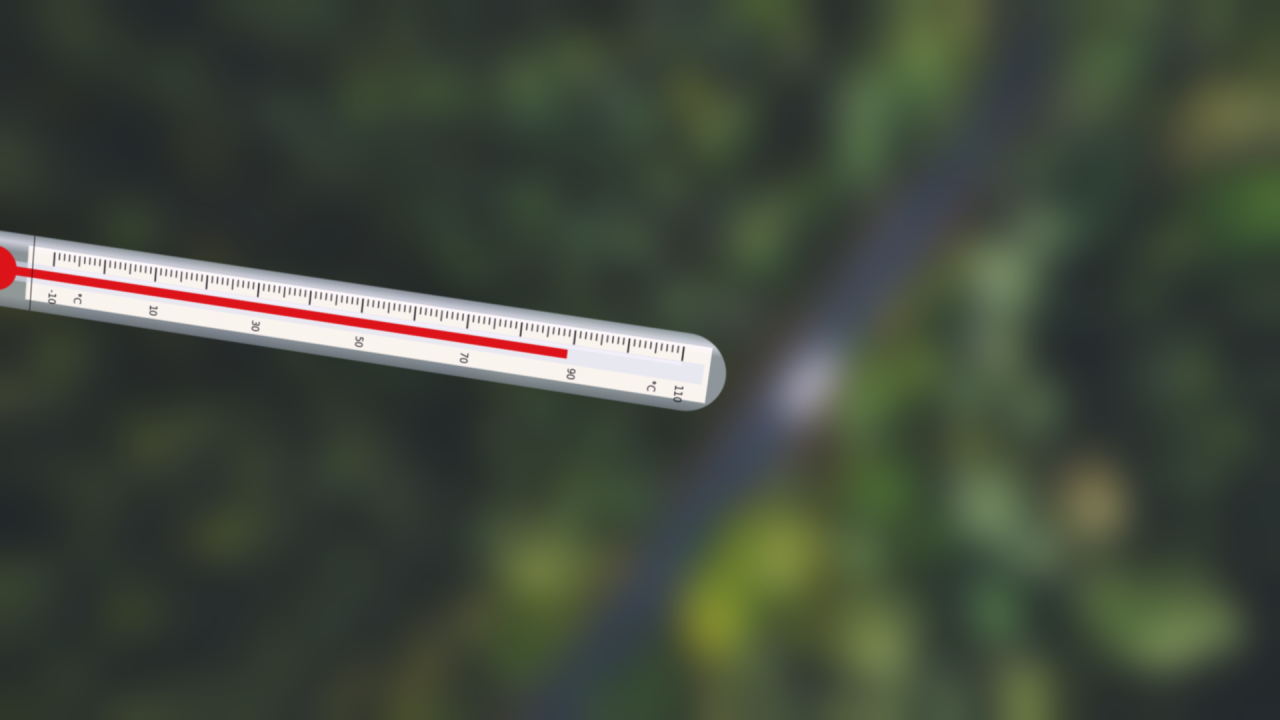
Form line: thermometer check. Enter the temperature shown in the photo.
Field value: 89 °C
